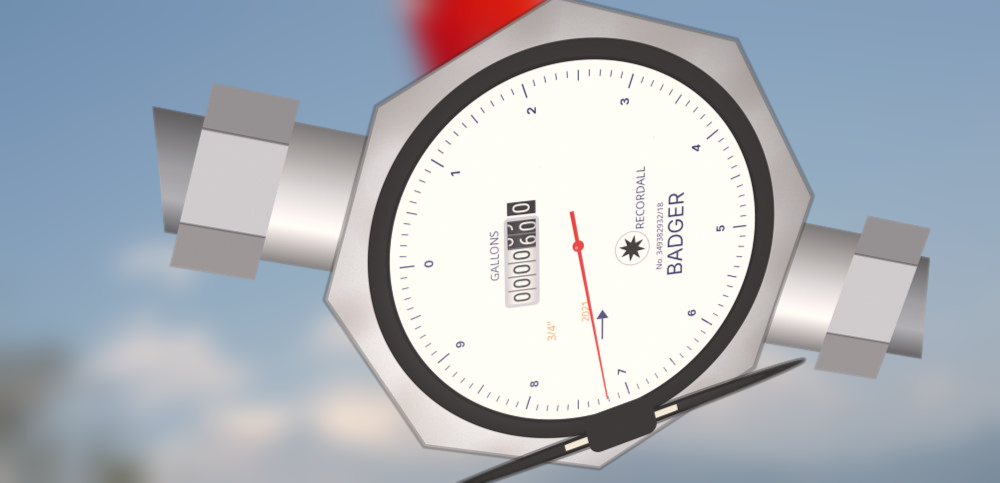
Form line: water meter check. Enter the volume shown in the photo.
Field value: 597.2 gal
